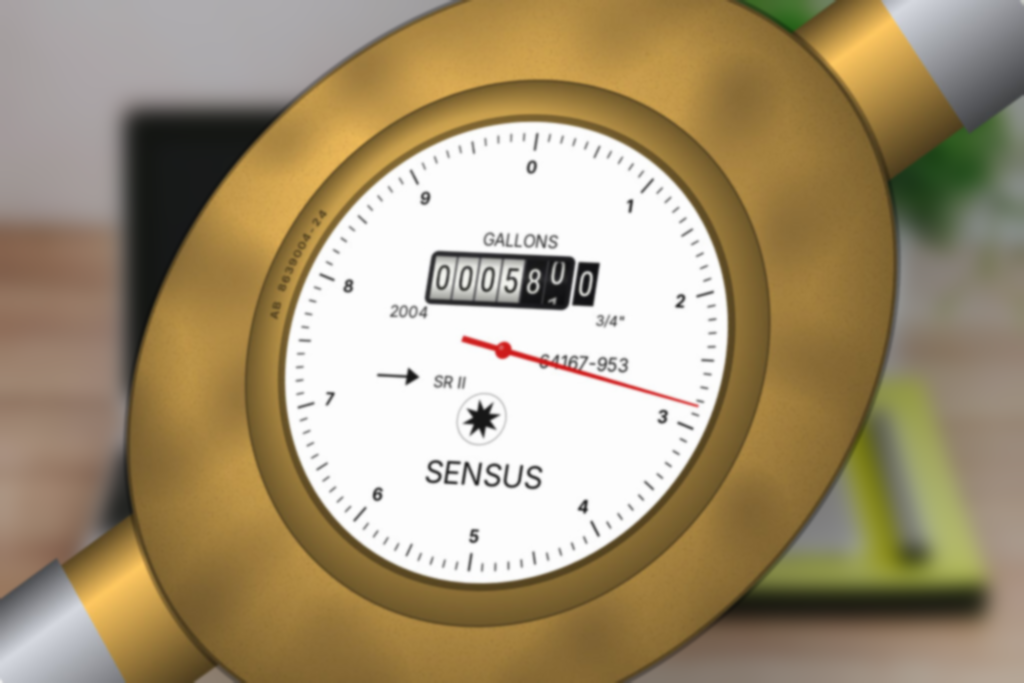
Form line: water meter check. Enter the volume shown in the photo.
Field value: 5802.8 gal
